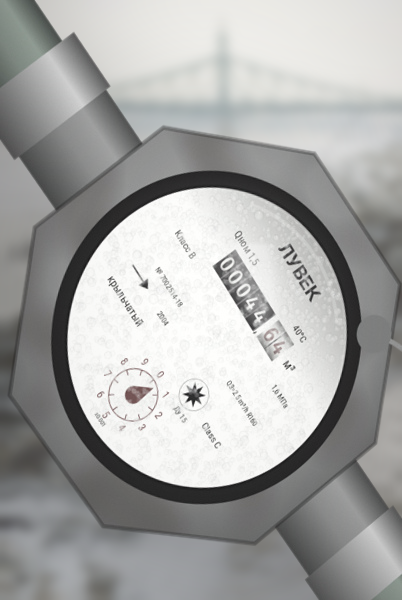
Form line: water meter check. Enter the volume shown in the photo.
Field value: 44.640 m³
